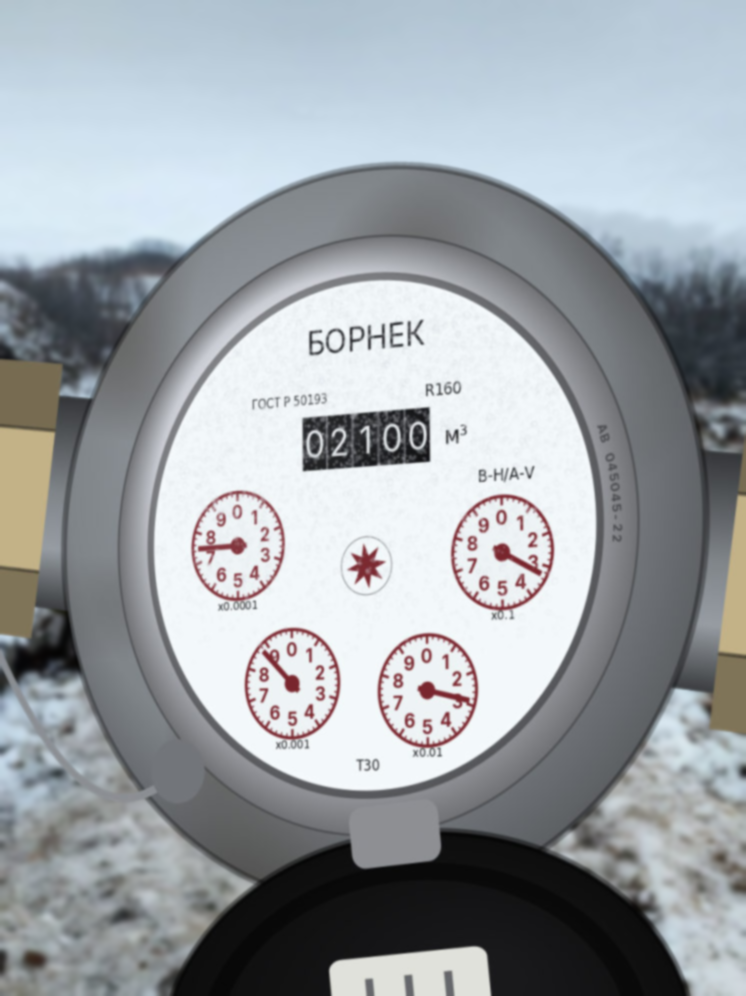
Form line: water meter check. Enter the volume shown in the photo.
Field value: 2100.3287 m³
